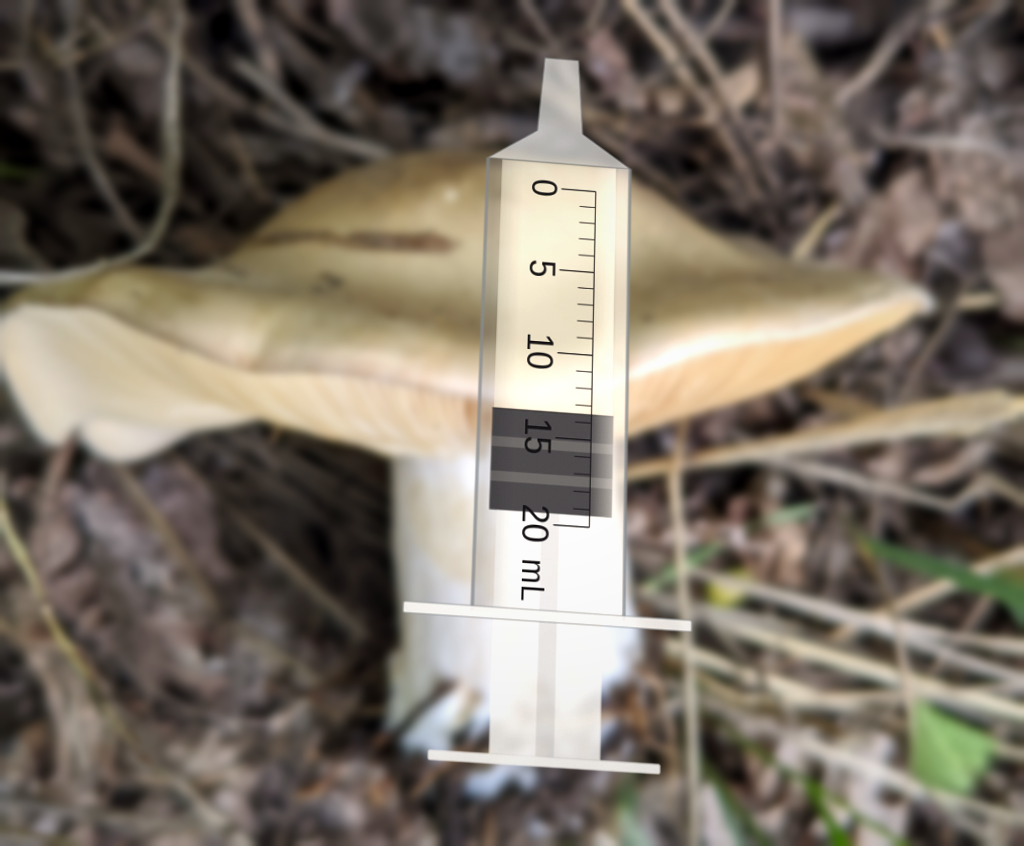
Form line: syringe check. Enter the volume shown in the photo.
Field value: 13.5 mL
